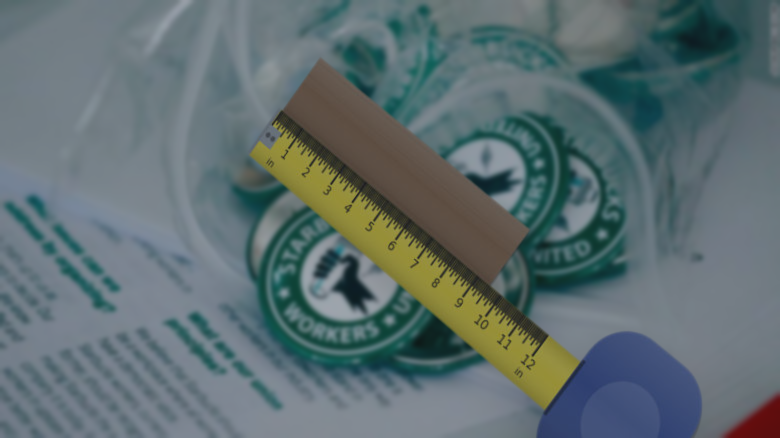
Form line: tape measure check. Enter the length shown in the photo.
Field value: 9.5 in
